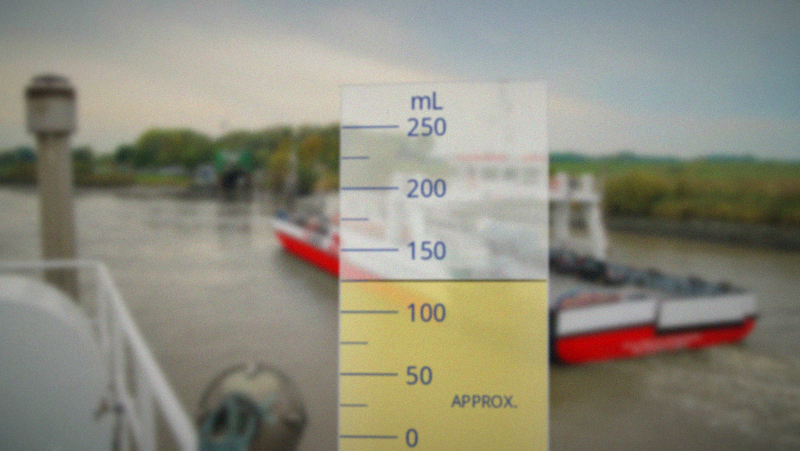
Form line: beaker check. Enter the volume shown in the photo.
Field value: 125 mL
